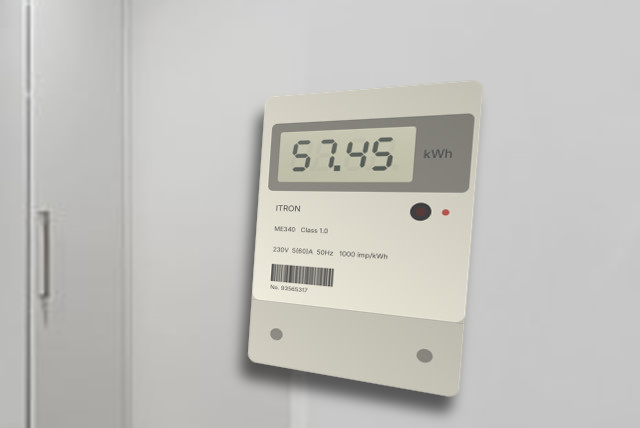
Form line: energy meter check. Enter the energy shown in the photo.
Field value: 57.45 kWh
